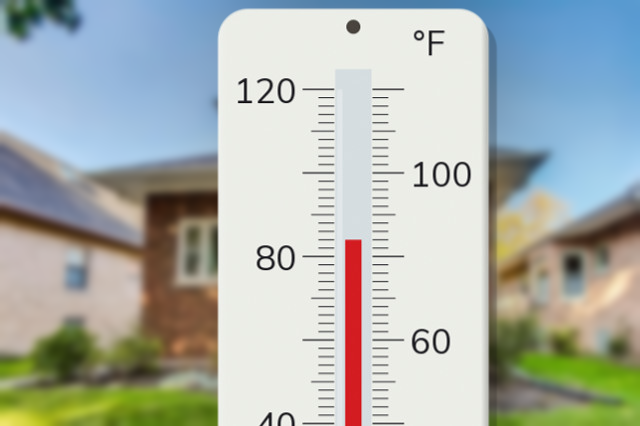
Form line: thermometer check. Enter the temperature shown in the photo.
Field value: 84 °F
